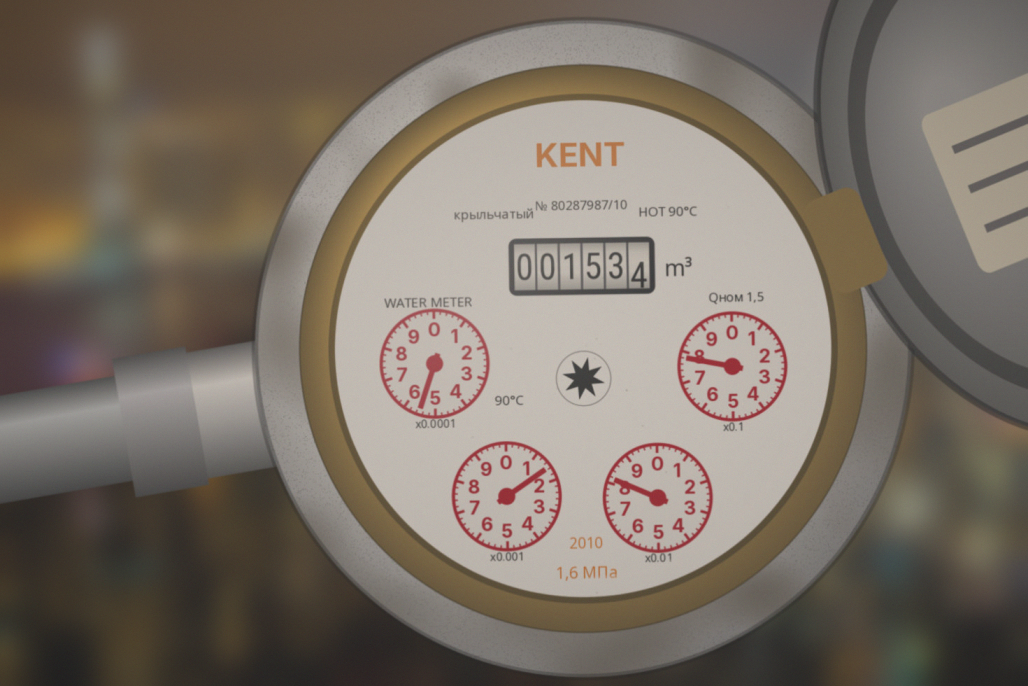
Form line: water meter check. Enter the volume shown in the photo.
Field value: 1533.7815 m³
